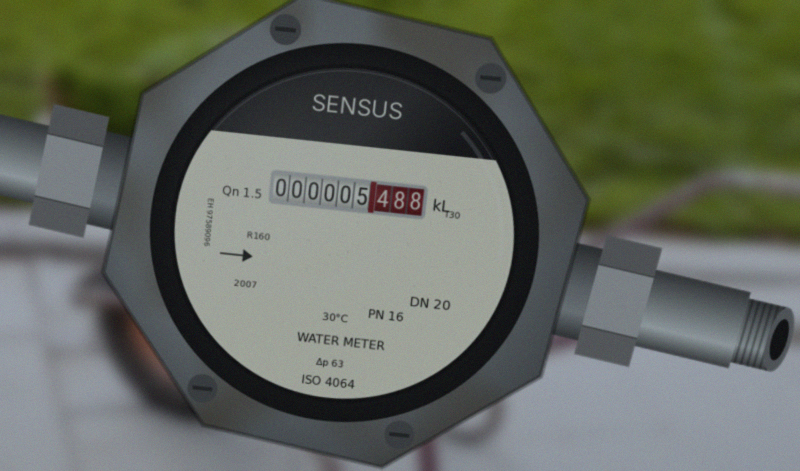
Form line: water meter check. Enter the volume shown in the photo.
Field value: 5.488 kL
